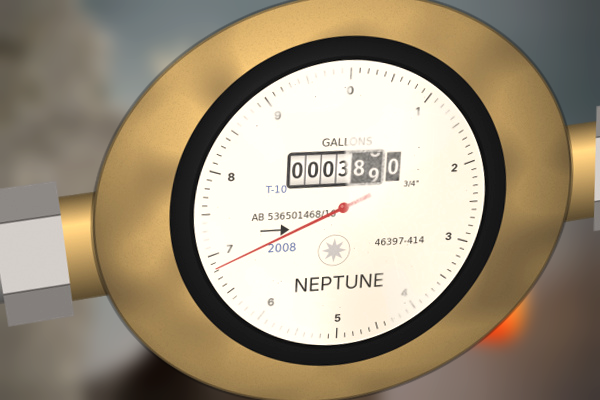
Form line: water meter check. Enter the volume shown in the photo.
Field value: 3886.8 gal
